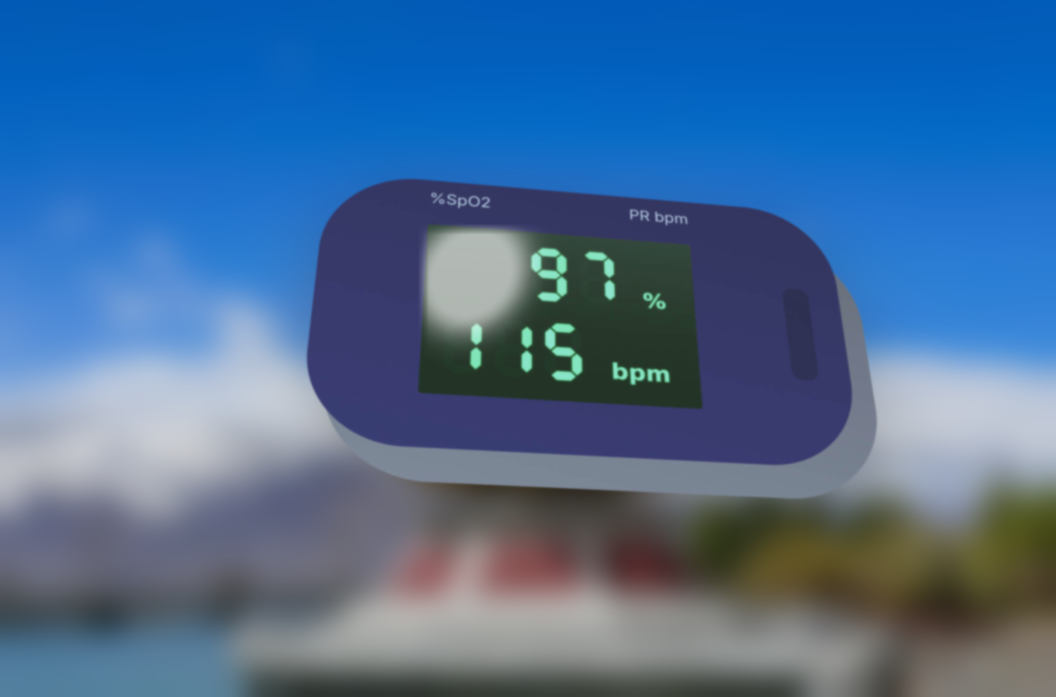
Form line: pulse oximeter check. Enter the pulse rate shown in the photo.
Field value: 115 bpm
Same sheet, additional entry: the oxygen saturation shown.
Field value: 97 %
